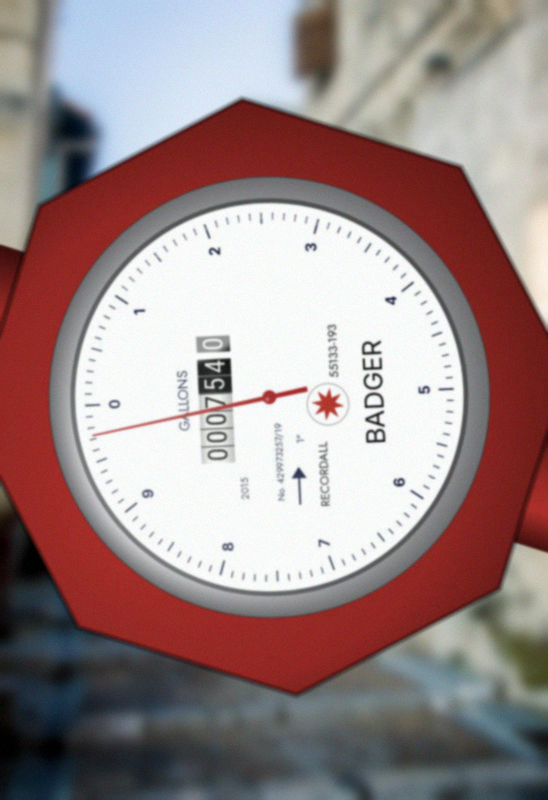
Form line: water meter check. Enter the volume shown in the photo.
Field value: 7539.7 gal
